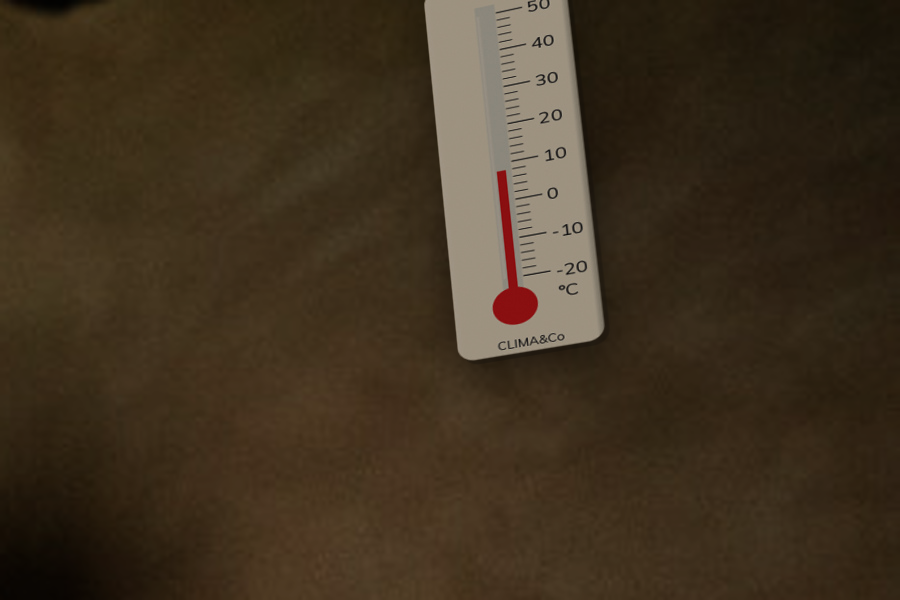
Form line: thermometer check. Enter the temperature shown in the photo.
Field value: 8 °C
